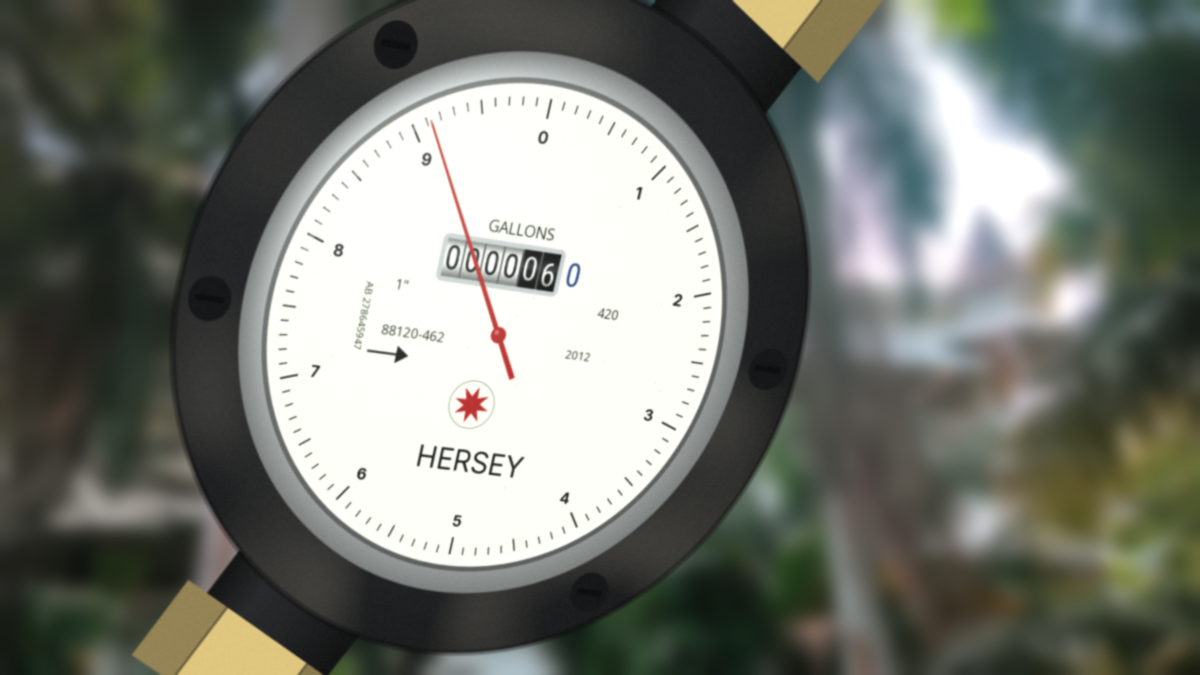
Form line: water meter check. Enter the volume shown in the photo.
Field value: 59.1 gal
